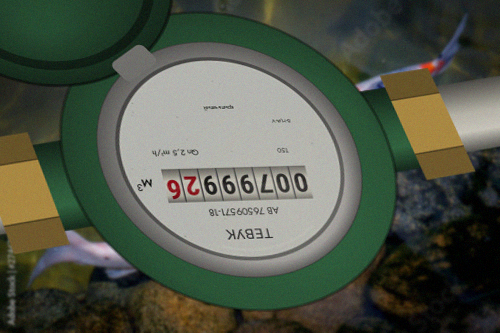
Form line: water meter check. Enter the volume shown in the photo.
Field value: 7999.26 m³
